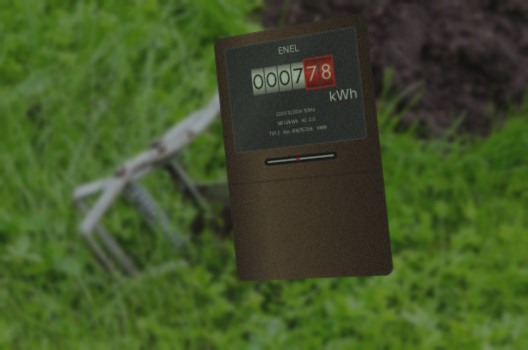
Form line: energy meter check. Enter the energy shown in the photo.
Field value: 7.78 kWh
